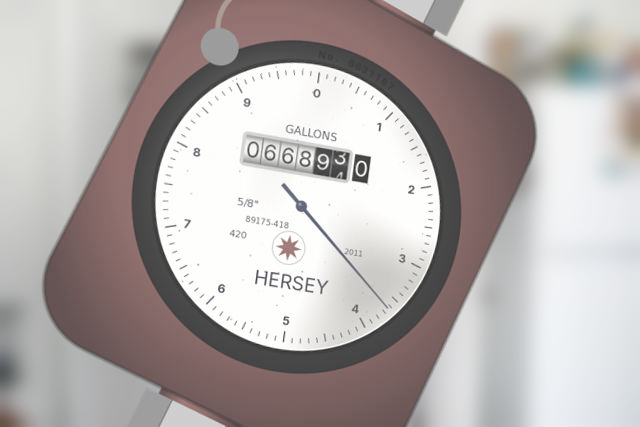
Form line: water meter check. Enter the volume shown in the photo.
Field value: 668933.6 gal
